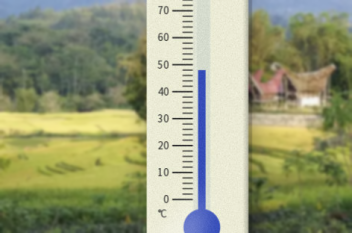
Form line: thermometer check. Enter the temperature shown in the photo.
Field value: 48 °C
